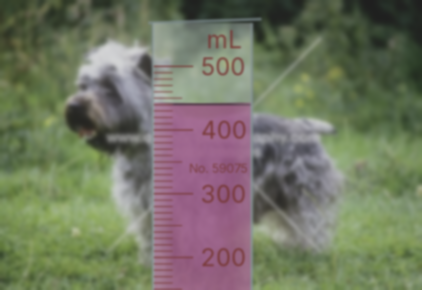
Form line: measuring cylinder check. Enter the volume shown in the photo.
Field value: 440 mL
